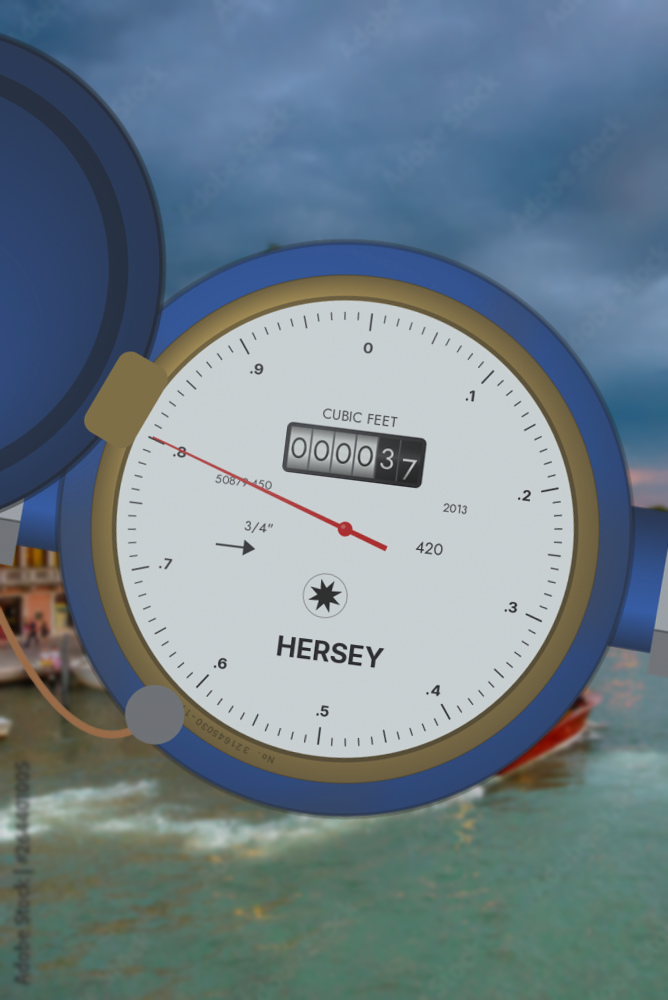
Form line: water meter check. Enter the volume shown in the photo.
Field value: 36.80 ft³
